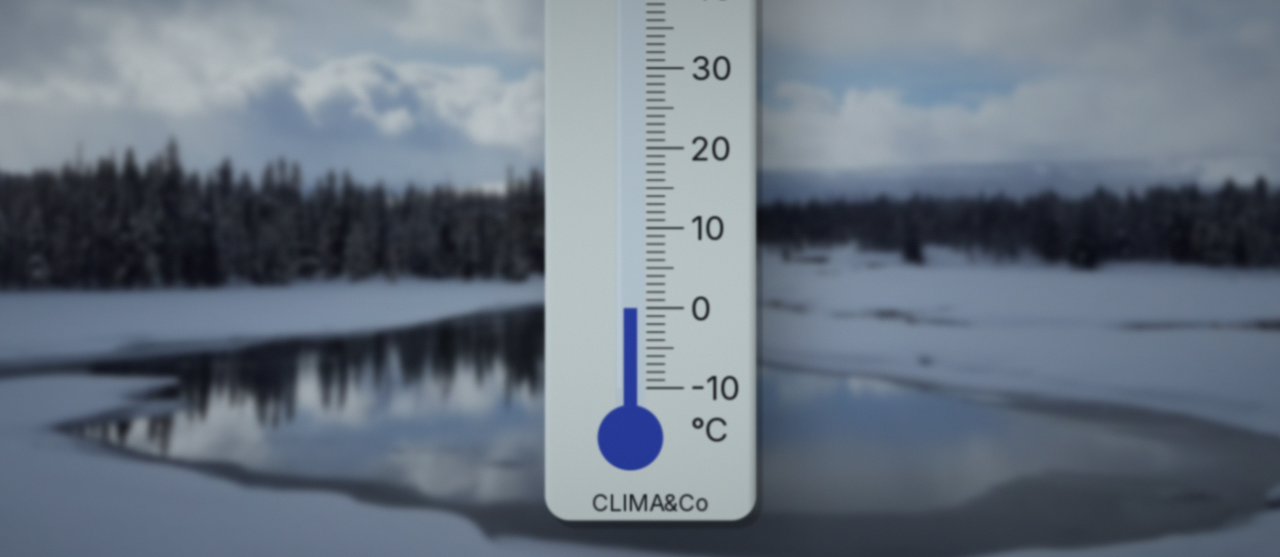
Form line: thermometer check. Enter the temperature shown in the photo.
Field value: 0 °C
